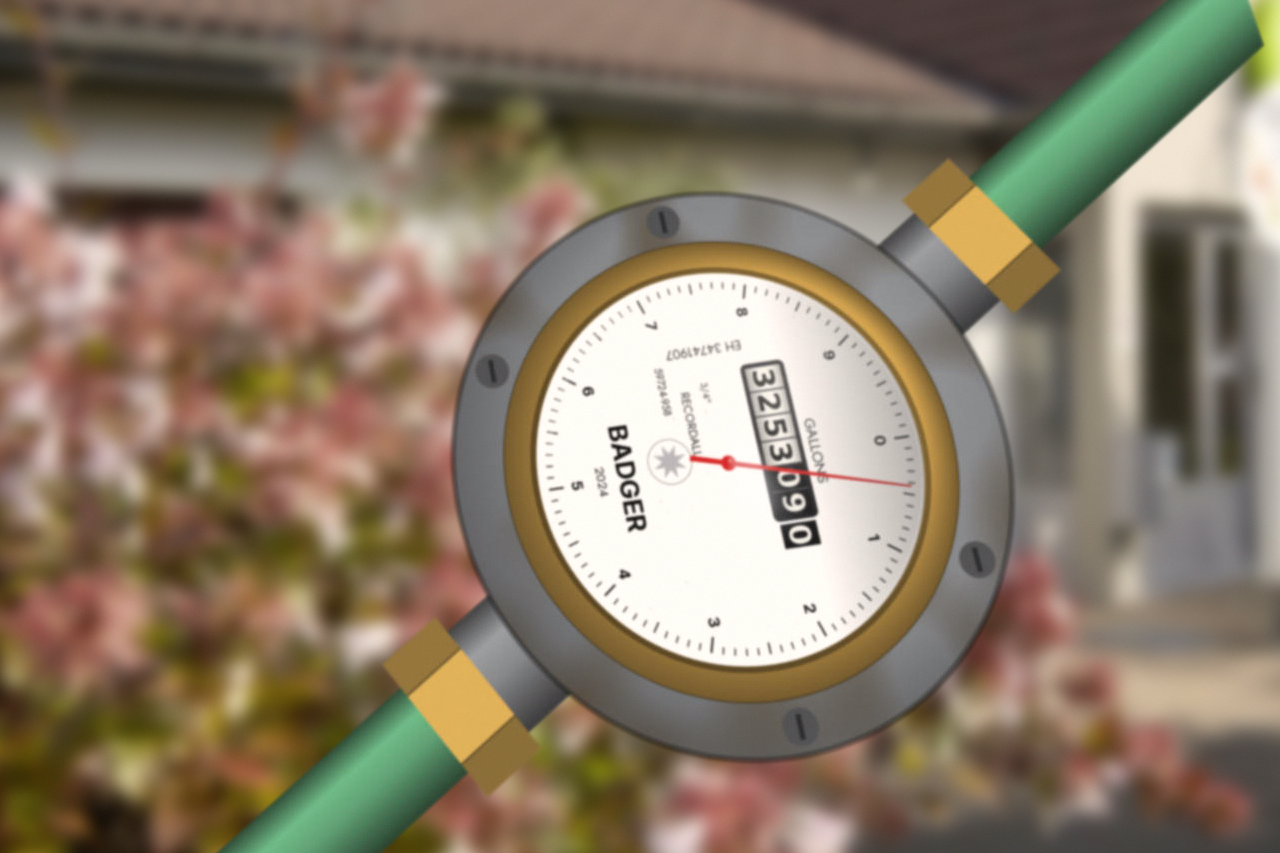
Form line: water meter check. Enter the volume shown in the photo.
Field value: 3253090.4 gal
